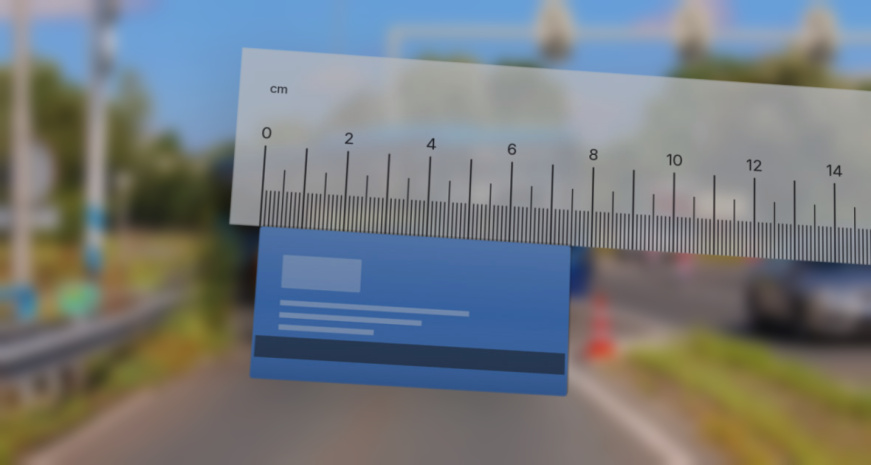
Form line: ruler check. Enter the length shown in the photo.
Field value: 7.5 cm
